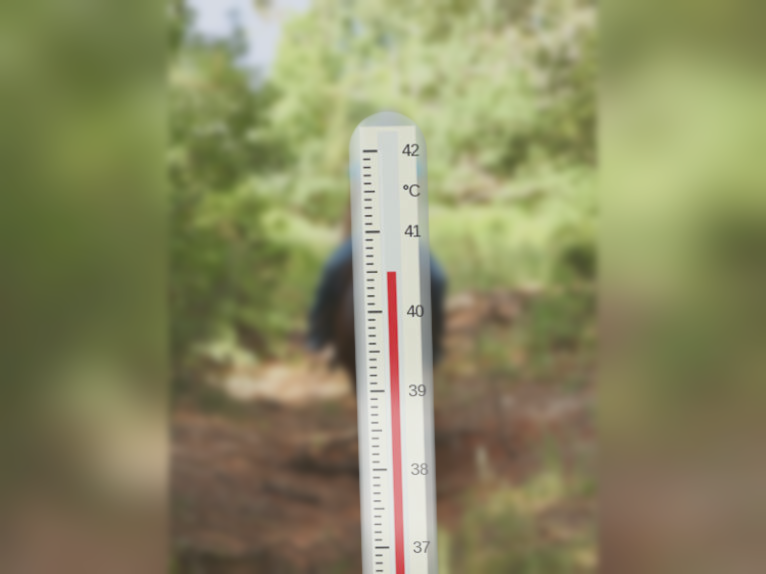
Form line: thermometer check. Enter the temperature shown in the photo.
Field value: 40.5 °C
